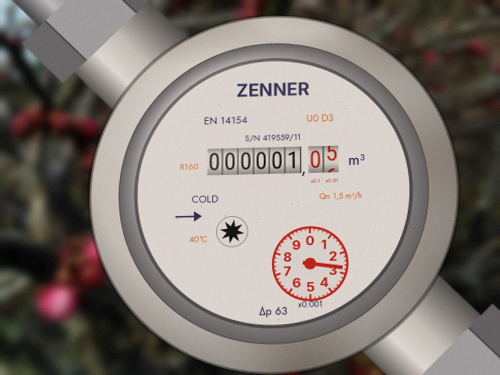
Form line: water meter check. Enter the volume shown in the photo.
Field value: 1.052 m³
